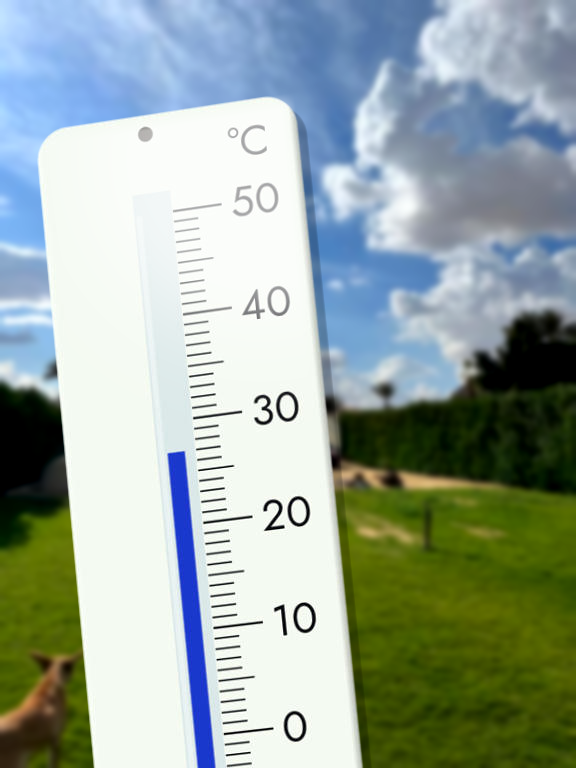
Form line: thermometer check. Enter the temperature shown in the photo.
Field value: 27 °C
